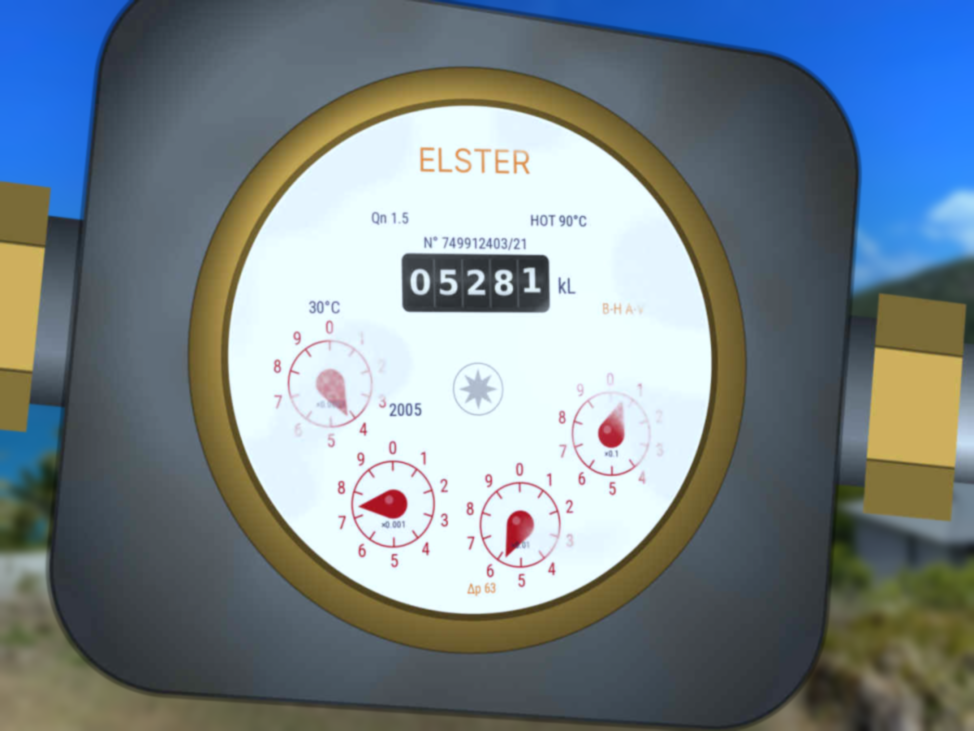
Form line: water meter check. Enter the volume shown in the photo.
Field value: 5281.0574 kL
